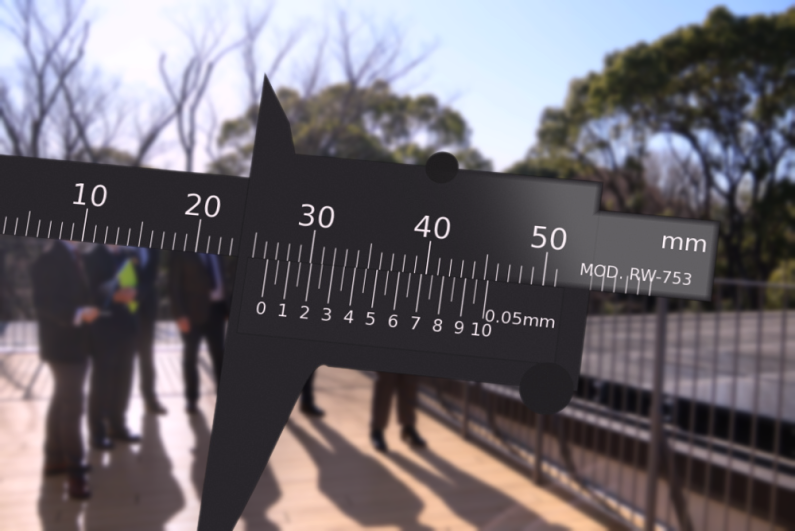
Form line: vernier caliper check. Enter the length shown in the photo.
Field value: 26.3 mm
